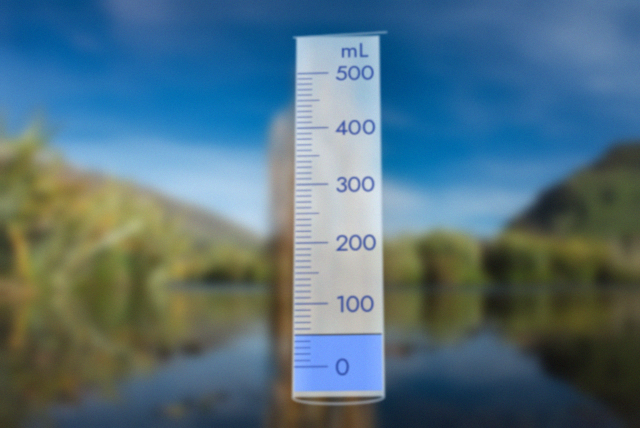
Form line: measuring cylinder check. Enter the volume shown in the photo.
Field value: 50 mL
